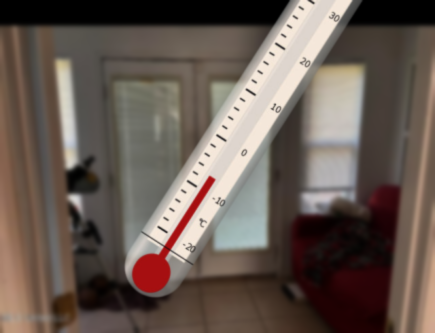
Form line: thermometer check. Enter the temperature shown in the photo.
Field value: -7 °C
